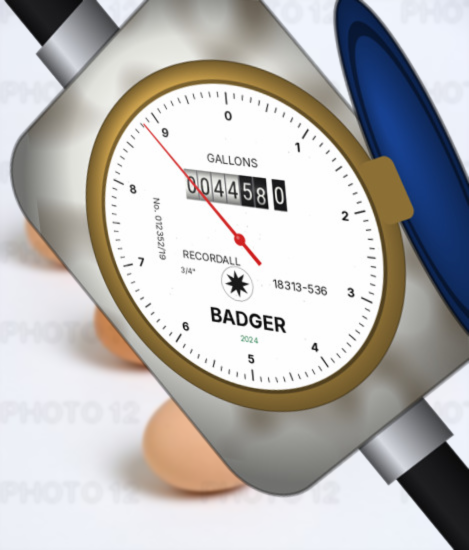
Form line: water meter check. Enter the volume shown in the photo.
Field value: 44578.8 gal
